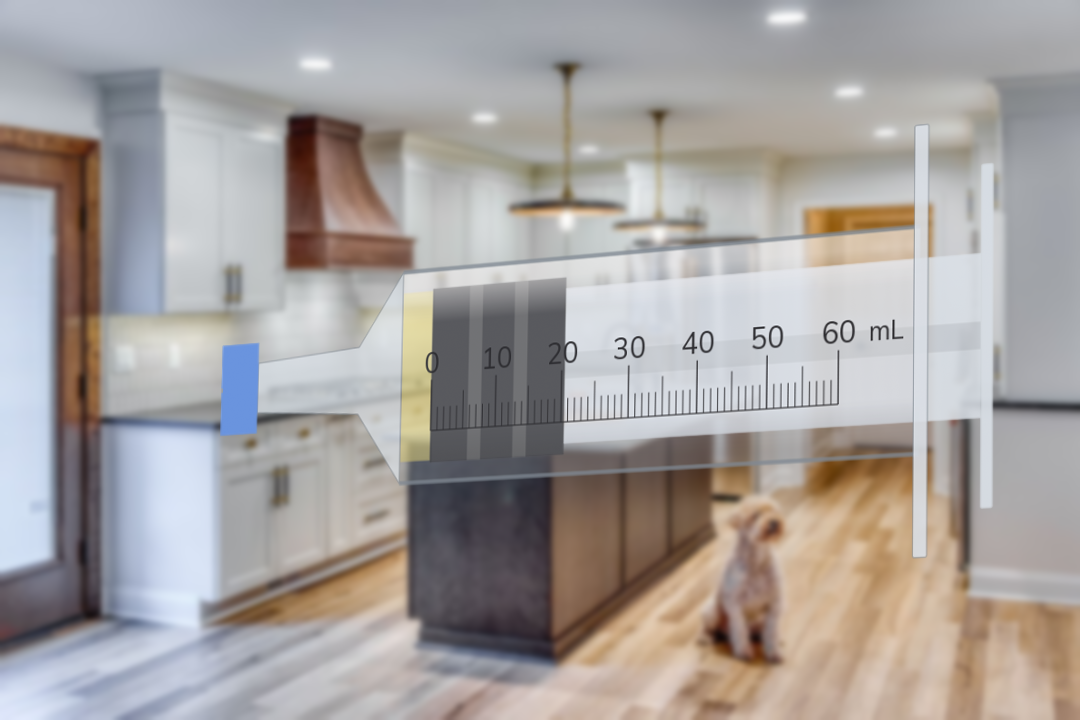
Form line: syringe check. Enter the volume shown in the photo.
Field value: 0 mL
